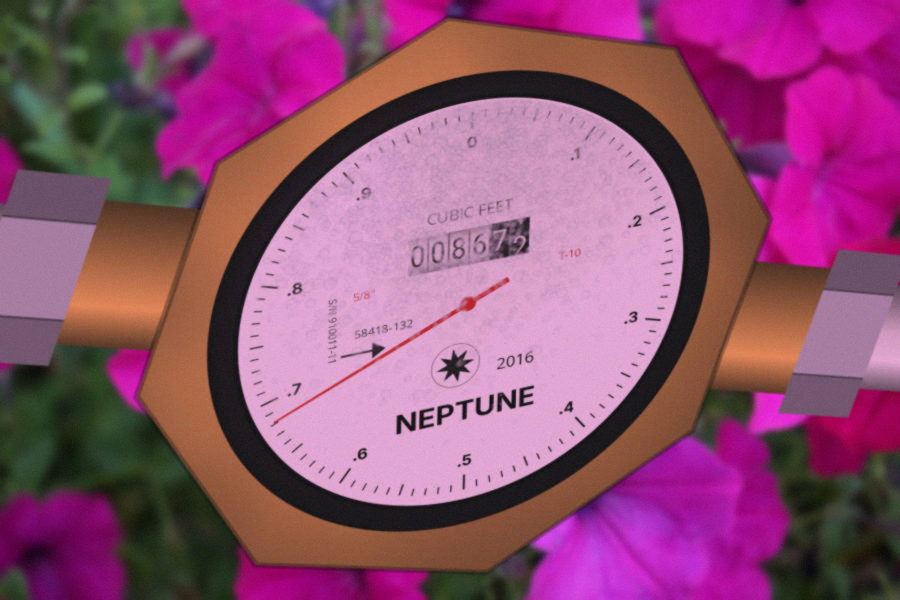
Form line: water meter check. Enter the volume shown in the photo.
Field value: 8671.68 ft³
